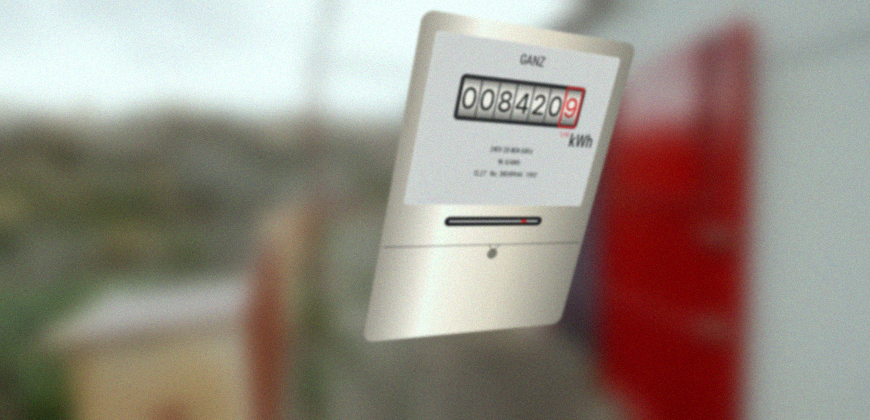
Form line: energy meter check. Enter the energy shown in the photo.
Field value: 8420.9 kWh
